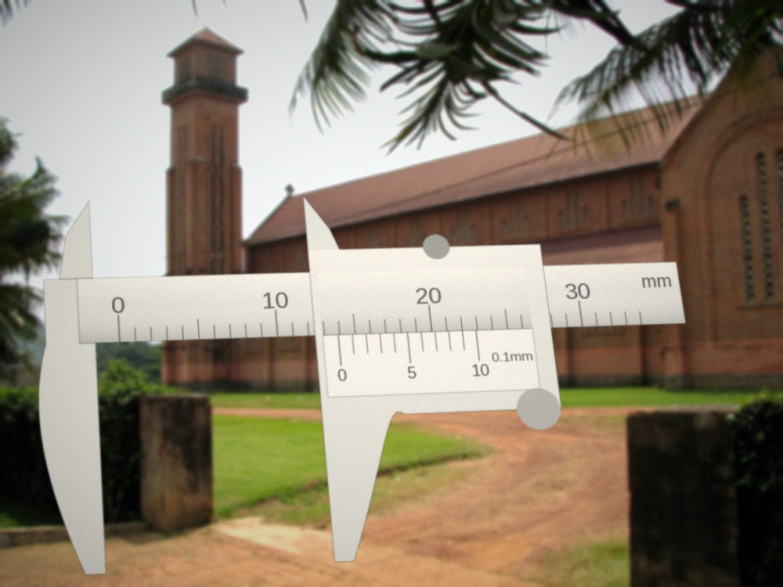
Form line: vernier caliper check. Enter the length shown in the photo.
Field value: 13.9 mm
